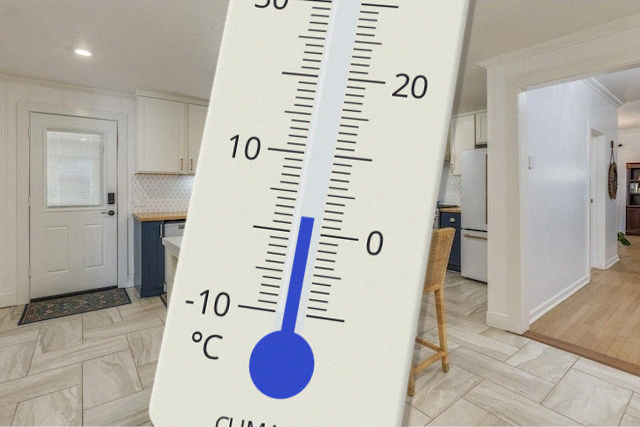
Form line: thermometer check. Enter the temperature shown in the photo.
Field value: 2 °C
